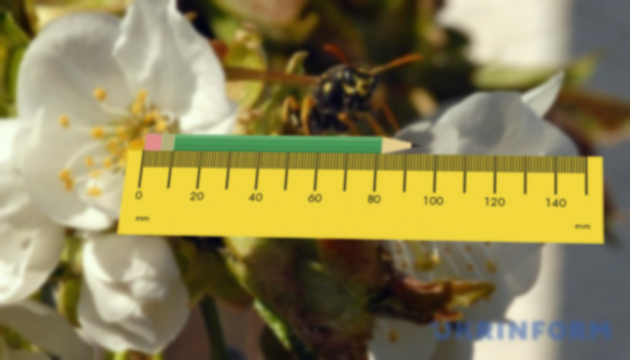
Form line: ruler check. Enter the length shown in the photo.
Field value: 95 mm
